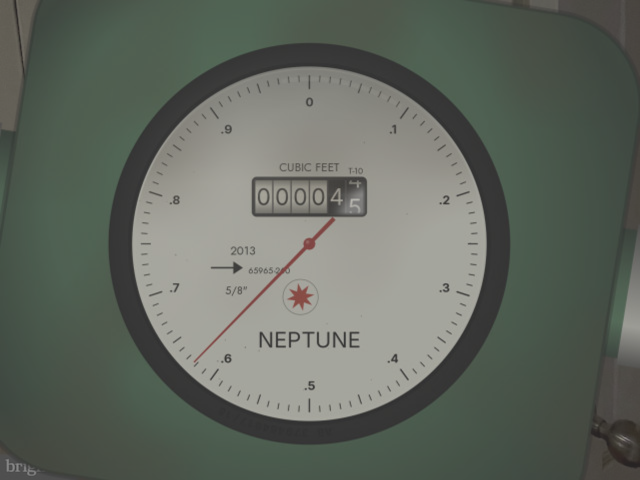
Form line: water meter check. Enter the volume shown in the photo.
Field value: 44.62 ft³
